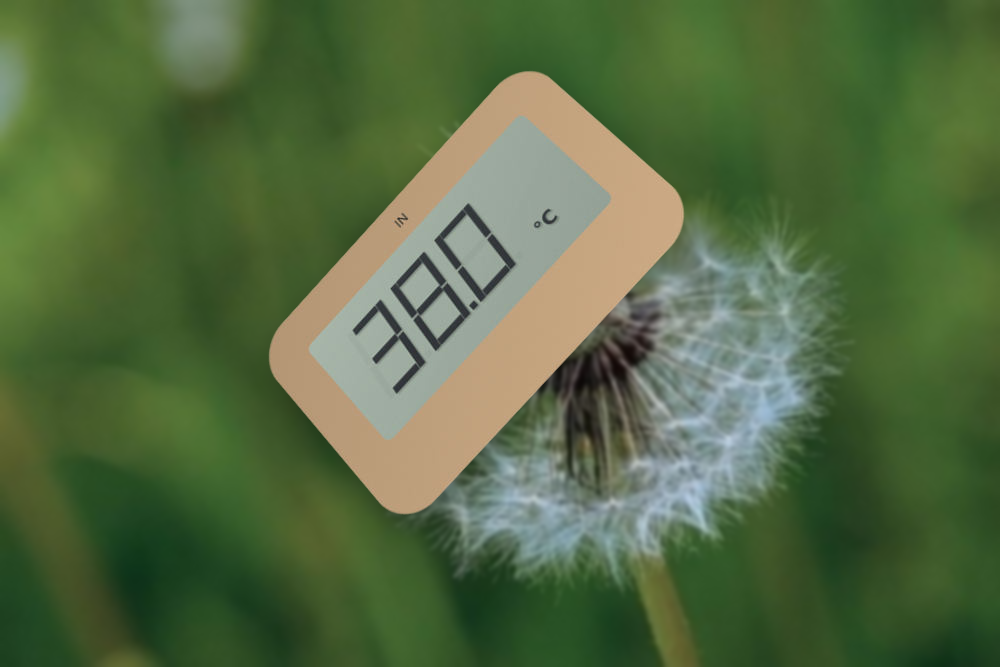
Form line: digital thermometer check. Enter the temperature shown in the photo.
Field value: 38.0 °C
